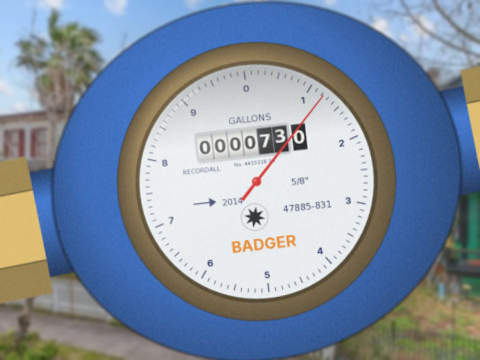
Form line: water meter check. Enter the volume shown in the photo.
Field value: 731.2 gal
